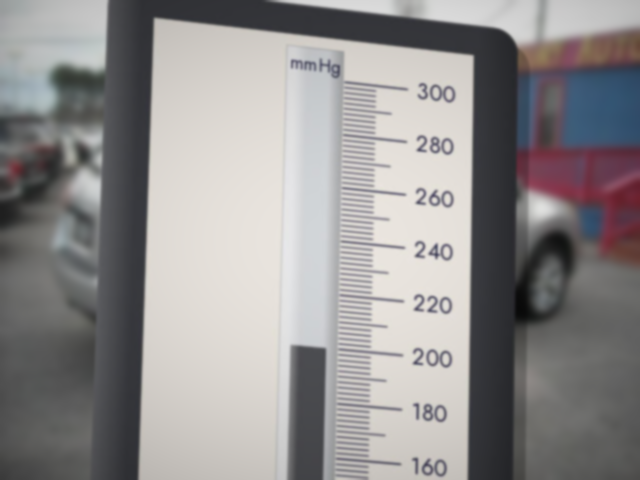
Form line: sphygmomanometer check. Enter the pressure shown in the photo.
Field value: 200 mmHg
